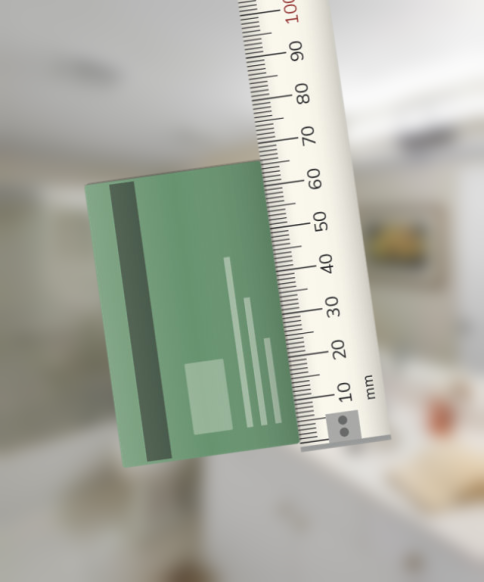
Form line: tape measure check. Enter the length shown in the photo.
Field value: 66 mm
